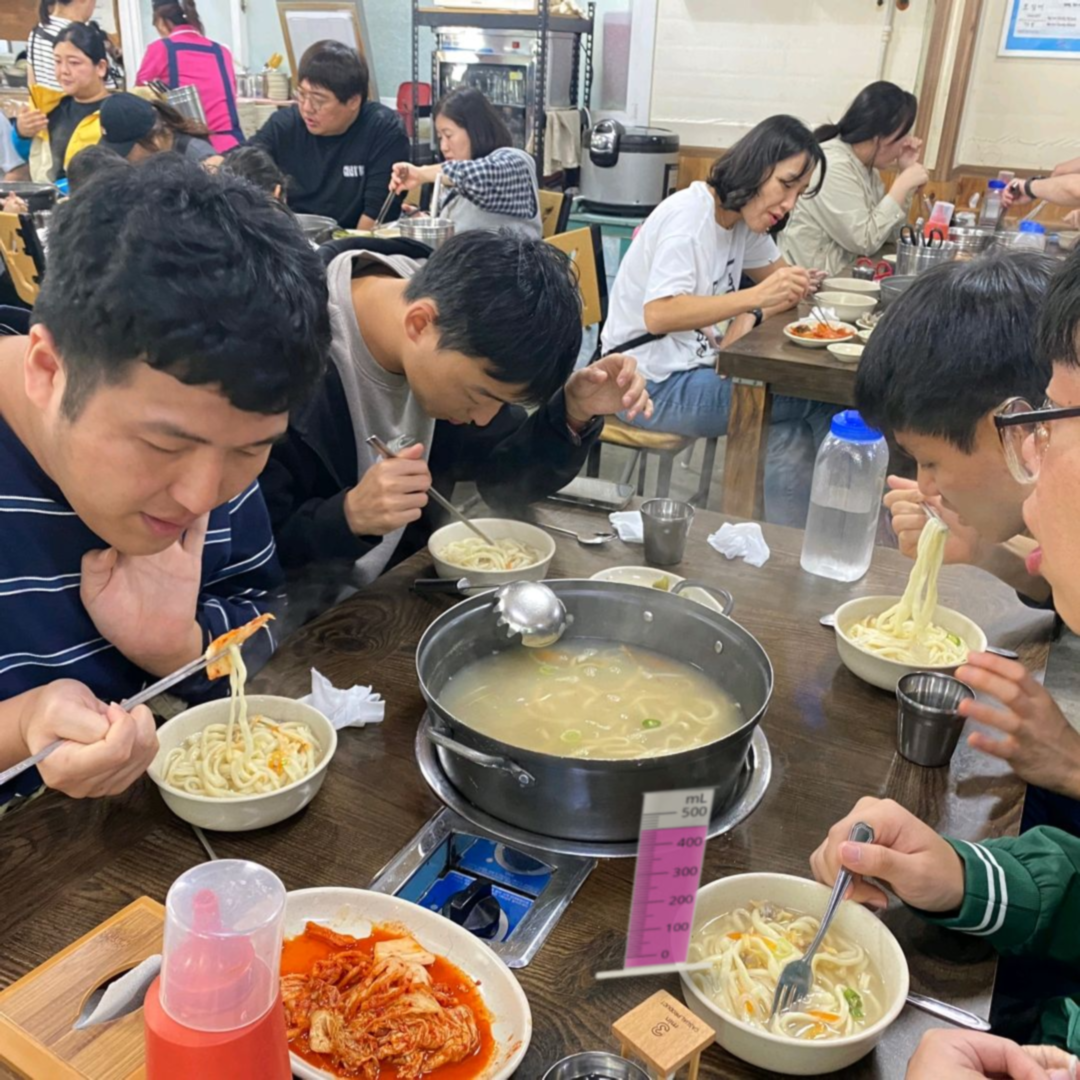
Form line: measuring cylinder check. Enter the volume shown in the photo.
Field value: 450 mL
